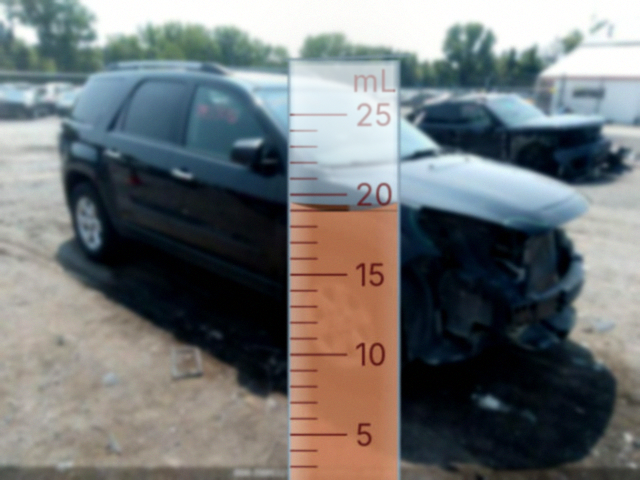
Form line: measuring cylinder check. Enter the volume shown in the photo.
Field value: 19 mL
